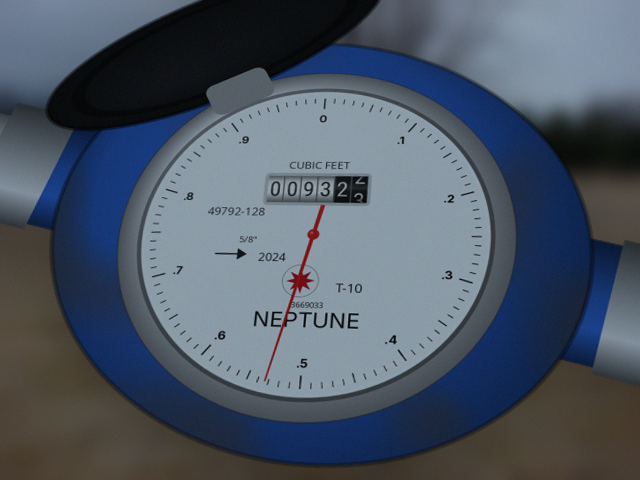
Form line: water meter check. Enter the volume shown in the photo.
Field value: 9322.53 ft³
